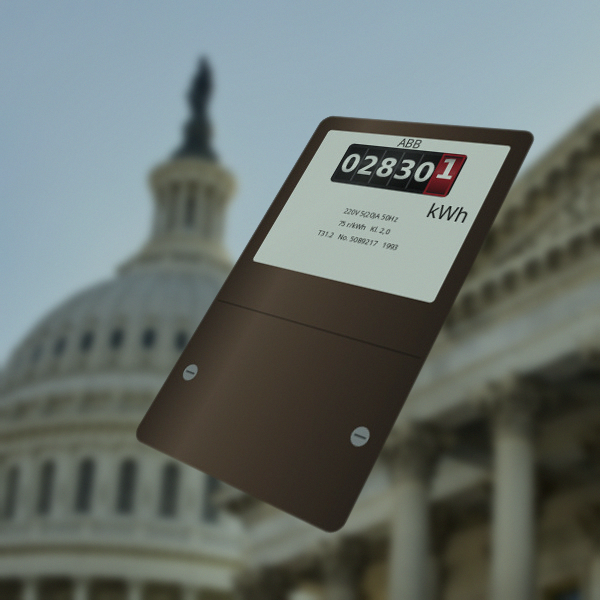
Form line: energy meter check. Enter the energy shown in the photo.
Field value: 2830.1 kWh
